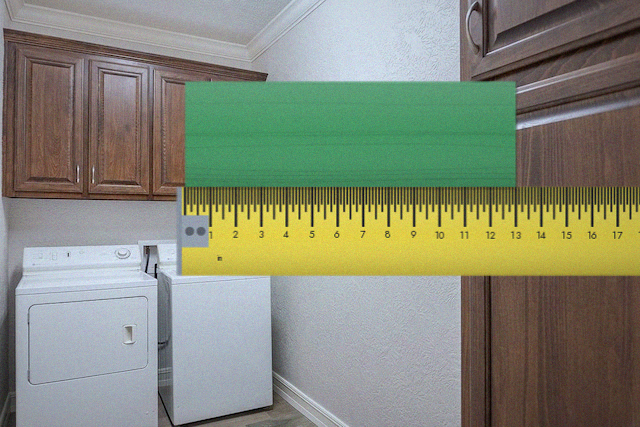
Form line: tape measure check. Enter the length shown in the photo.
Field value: 13 in
